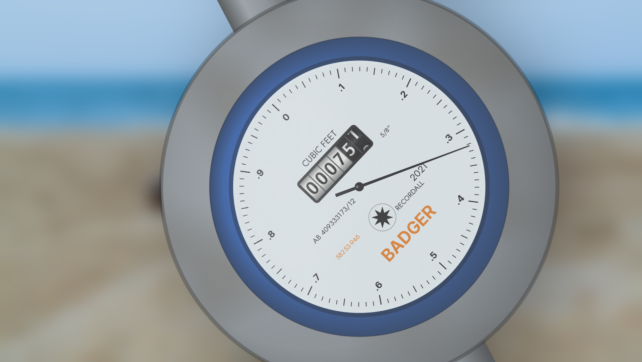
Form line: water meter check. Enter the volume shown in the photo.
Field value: 751.32 ft³
